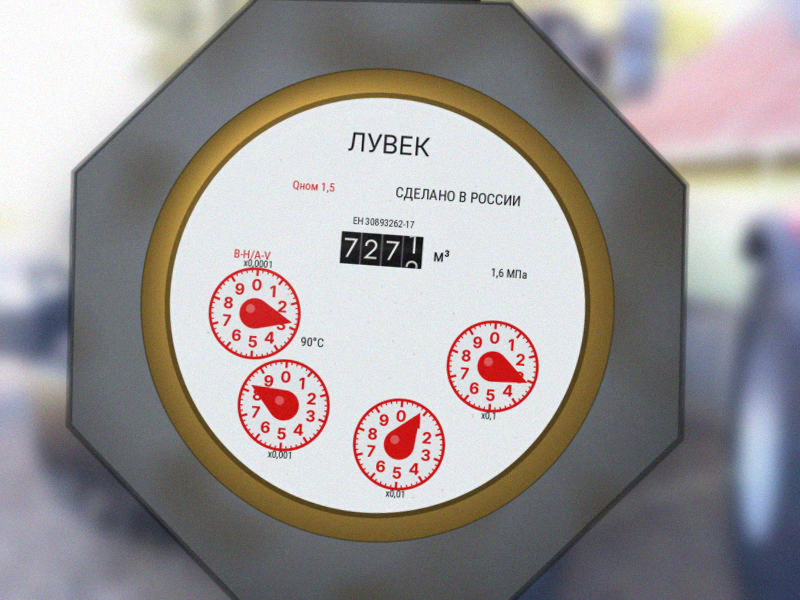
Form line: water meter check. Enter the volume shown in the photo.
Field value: 7271.3082 m³
